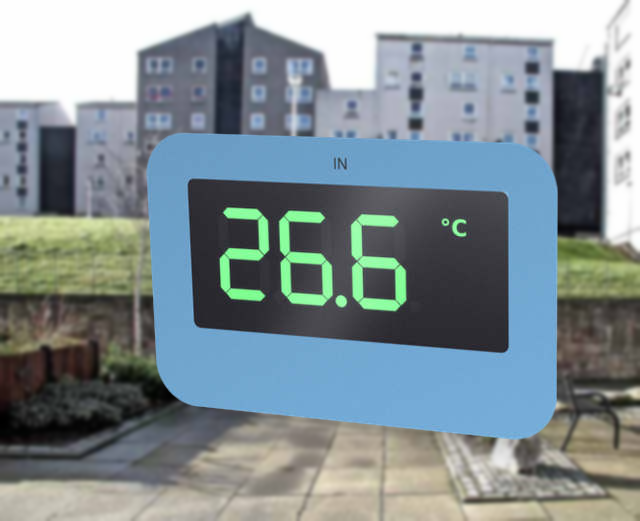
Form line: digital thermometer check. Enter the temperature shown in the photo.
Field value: 26.6 °C
